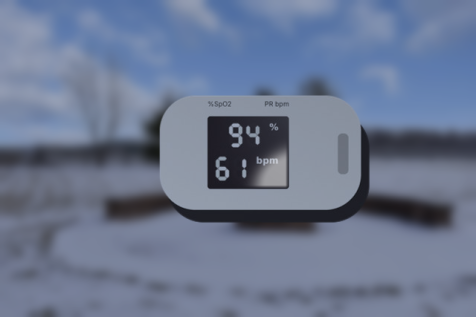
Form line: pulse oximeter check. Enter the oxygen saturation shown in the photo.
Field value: 94 %
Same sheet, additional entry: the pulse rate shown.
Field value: 61 bpm
